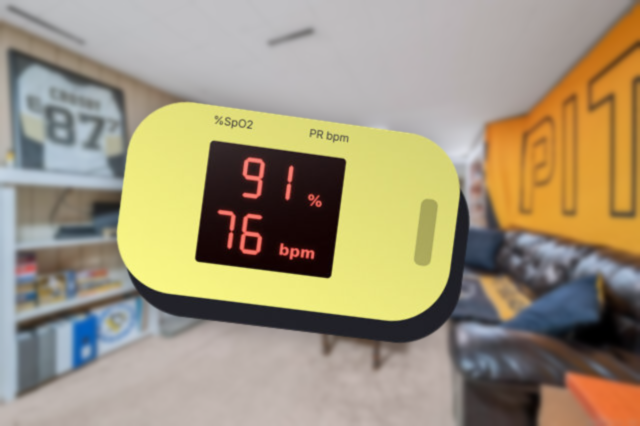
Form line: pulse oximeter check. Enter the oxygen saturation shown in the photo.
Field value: 91 %
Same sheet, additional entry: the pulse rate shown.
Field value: 76 bpm
